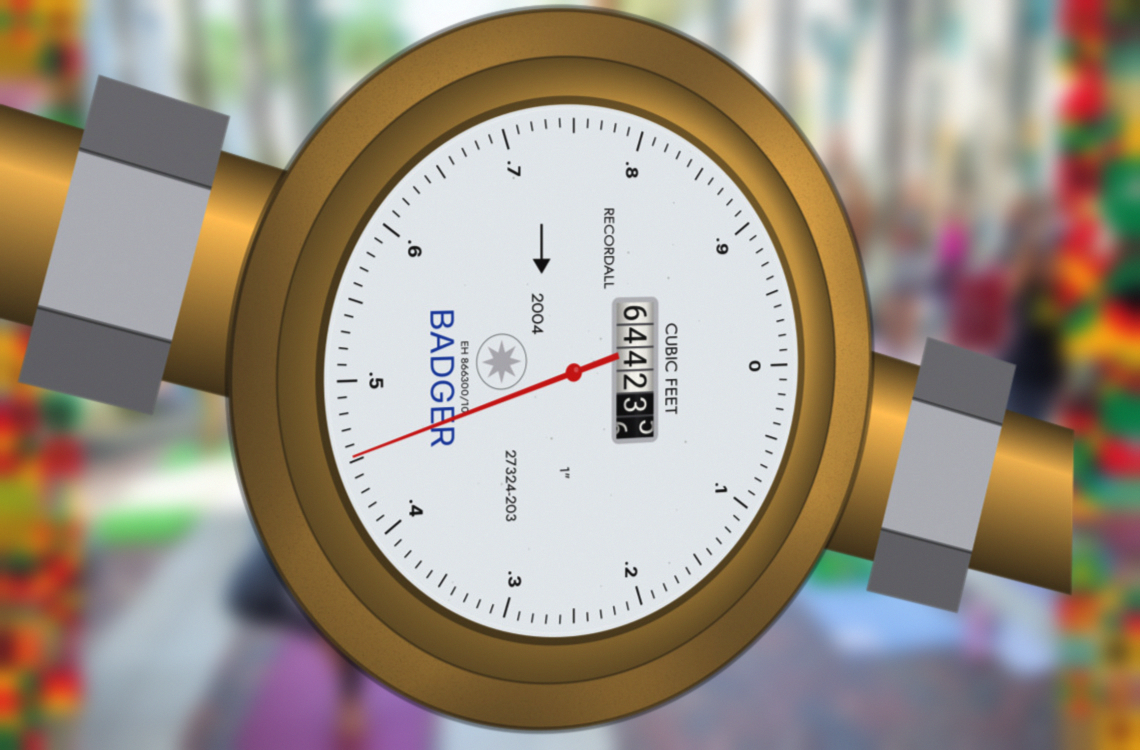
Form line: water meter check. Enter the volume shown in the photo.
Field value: 644235.45 ft³
